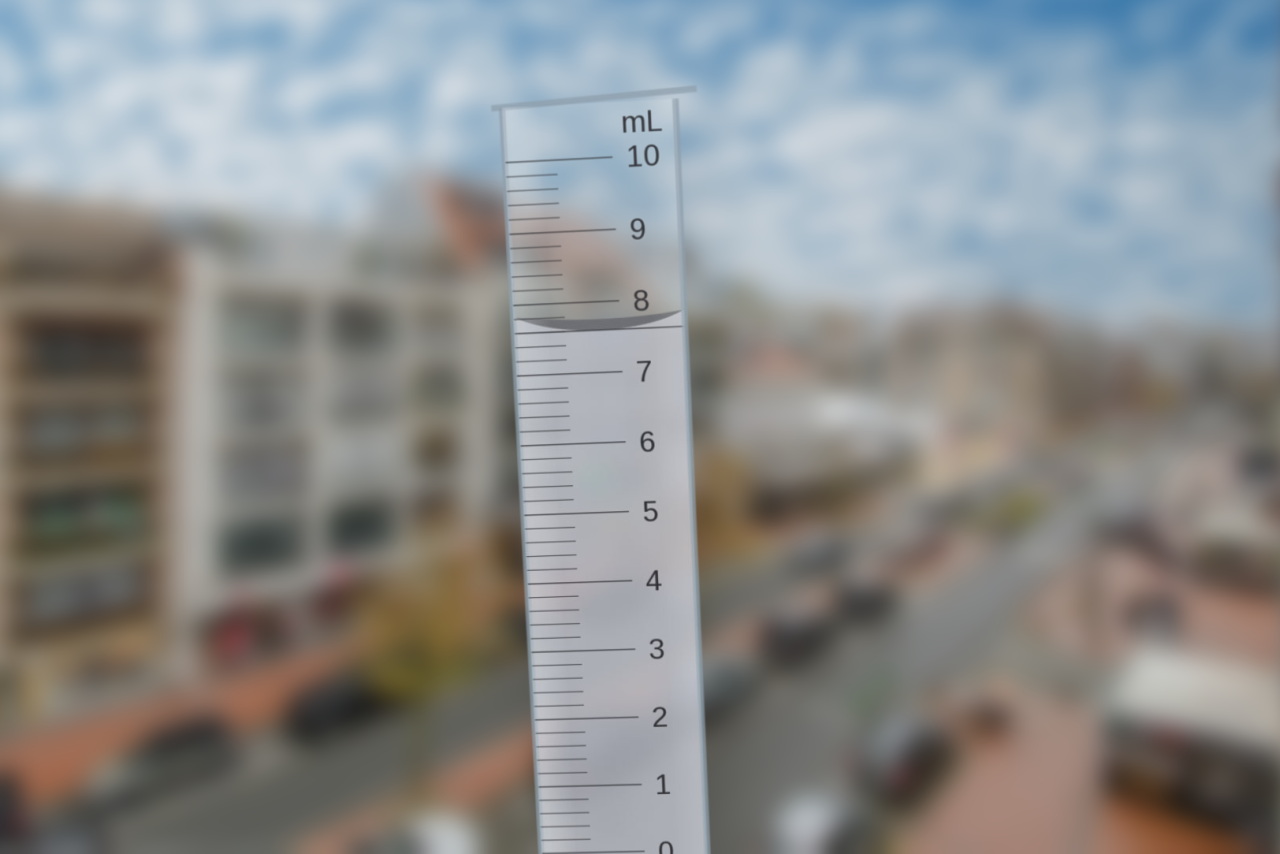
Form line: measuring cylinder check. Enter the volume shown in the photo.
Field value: 7.6 mL
